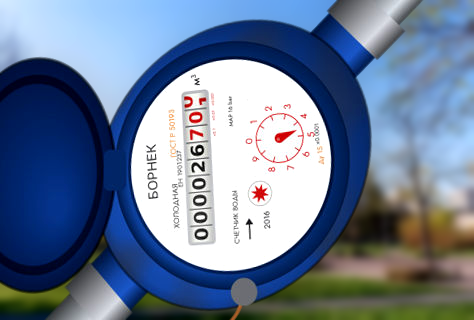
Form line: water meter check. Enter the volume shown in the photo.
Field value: 26.7004 m³
